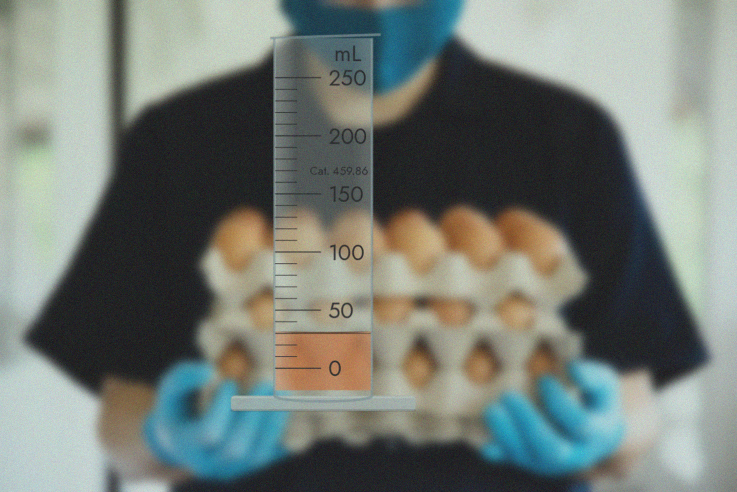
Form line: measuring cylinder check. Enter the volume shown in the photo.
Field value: 30 mL
